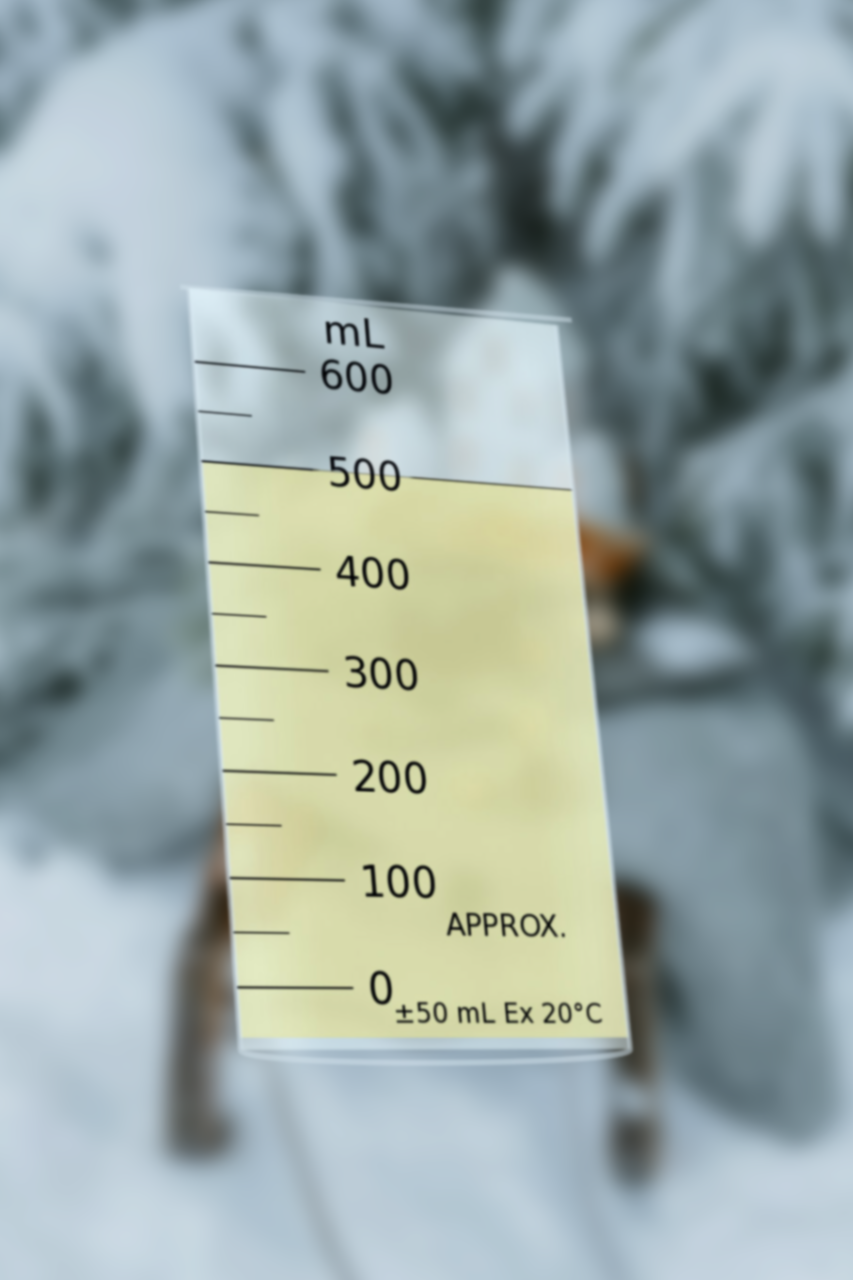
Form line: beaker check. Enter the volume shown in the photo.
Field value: 500 mL
